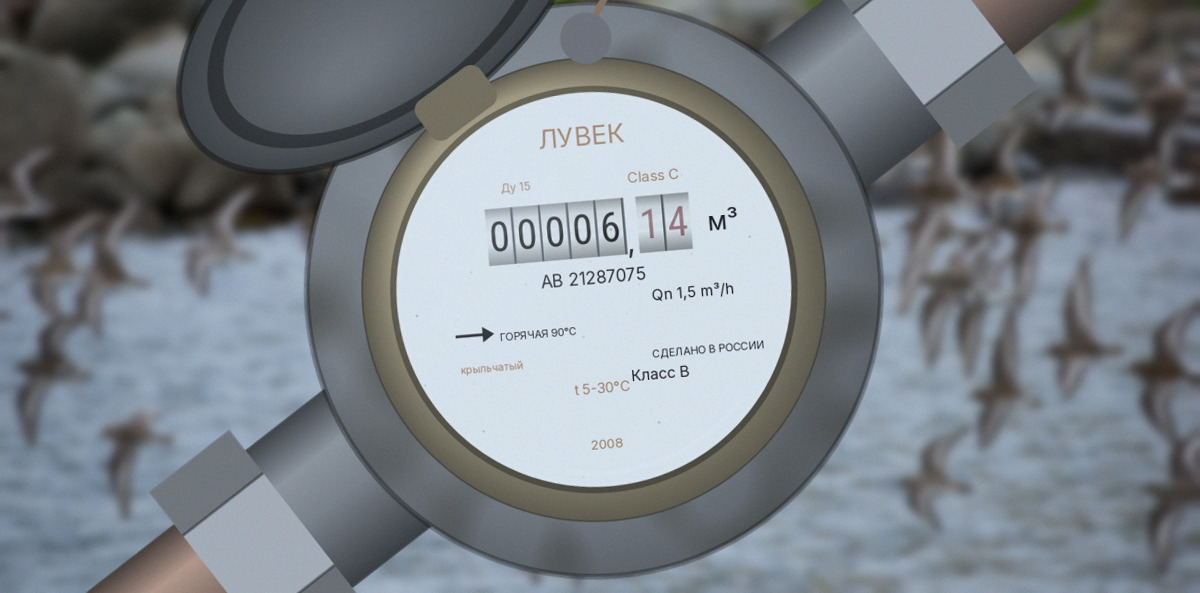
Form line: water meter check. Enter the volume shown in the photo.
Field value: 6.14 m³
